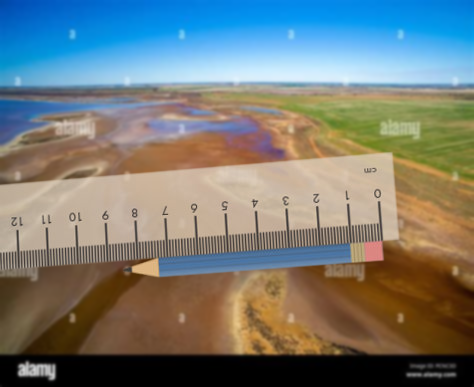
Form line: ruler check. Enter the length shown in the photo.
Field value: 8.5 cm
